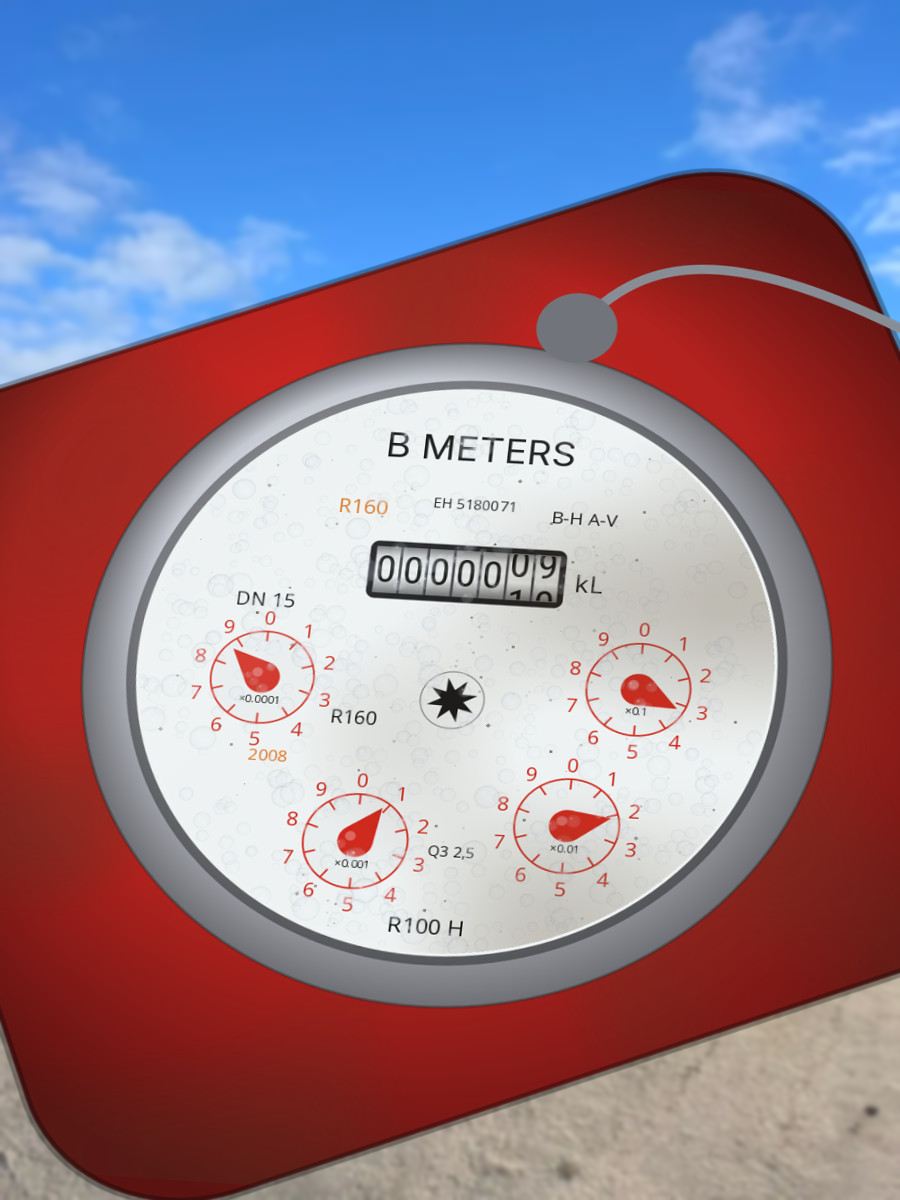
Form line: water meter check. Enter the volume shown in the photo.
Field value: 9.3208 kL
